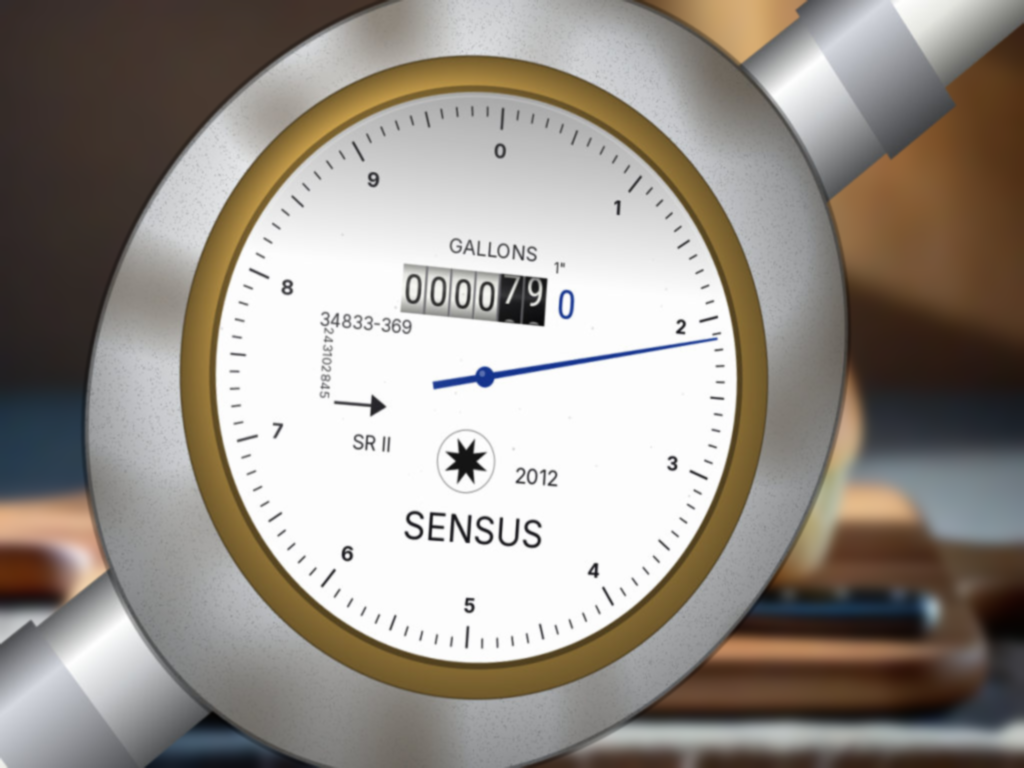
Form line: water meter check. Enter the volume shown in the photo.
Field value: 792.1 gal
